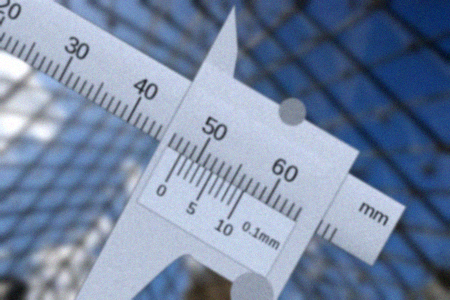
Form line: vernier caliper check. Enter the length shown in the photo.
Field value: 47.8 mm
